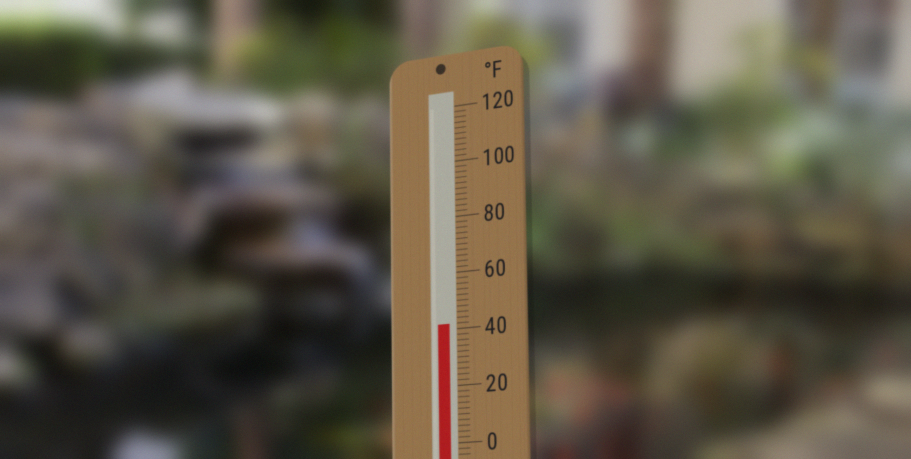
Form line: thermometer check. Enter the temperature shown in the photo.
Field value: 42 °F
